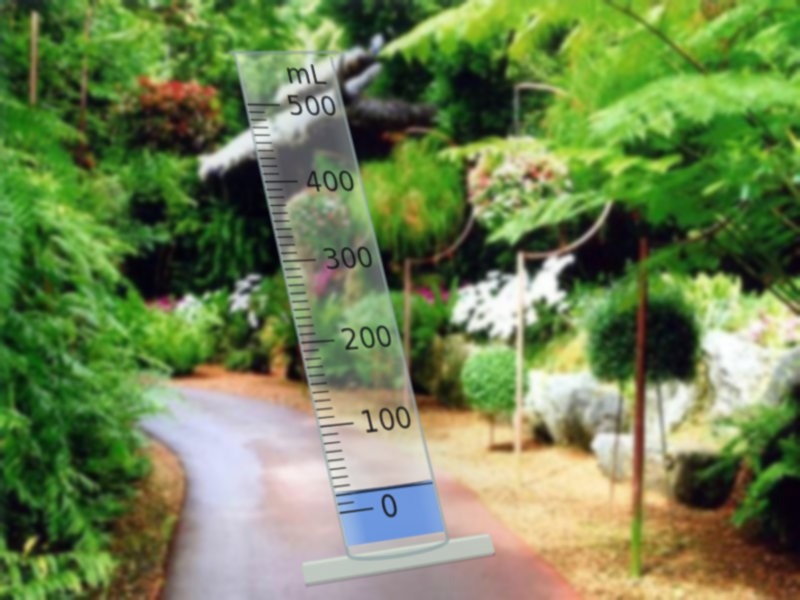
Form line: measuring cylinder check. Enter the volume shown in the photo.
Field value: 20 mL
